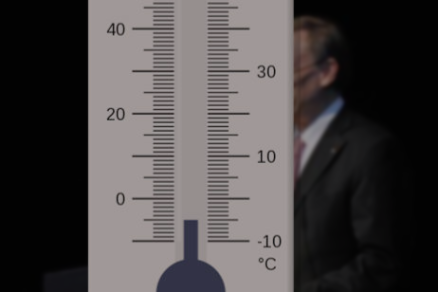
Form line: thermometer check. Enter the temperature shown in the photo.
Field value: -5 °C
